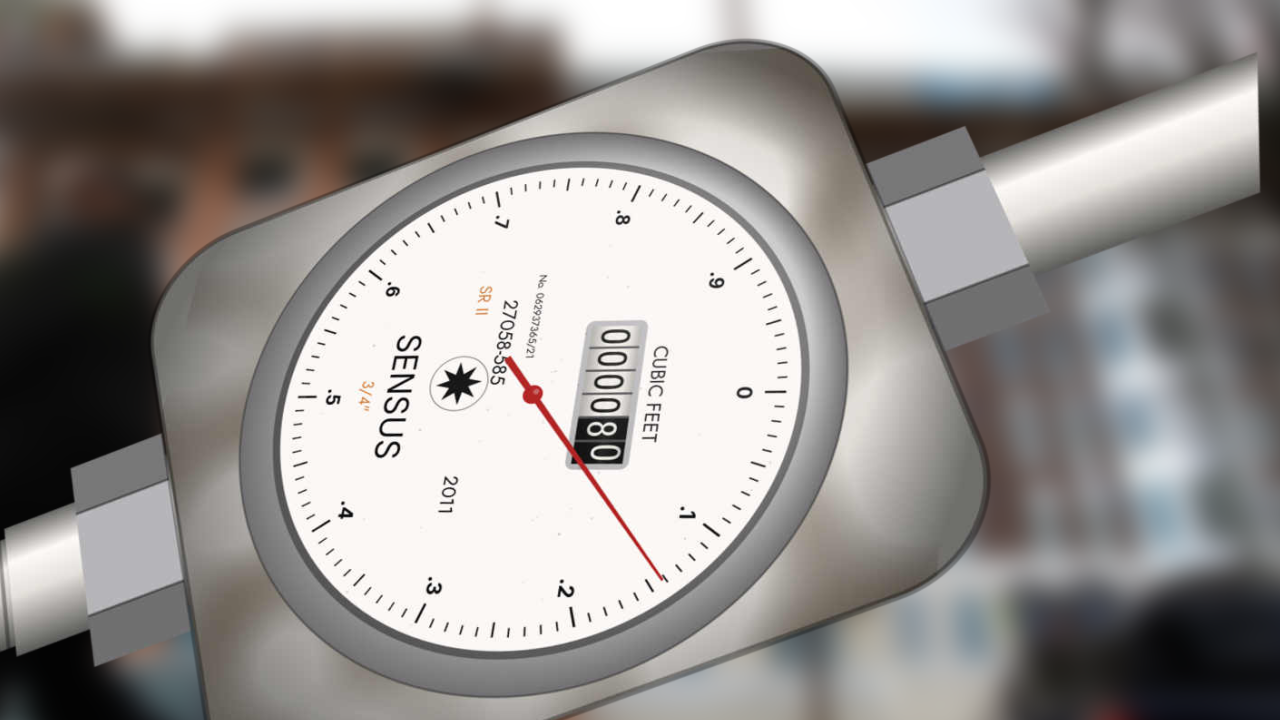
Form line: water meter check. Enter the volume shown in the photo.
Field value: 80.14 ft³
